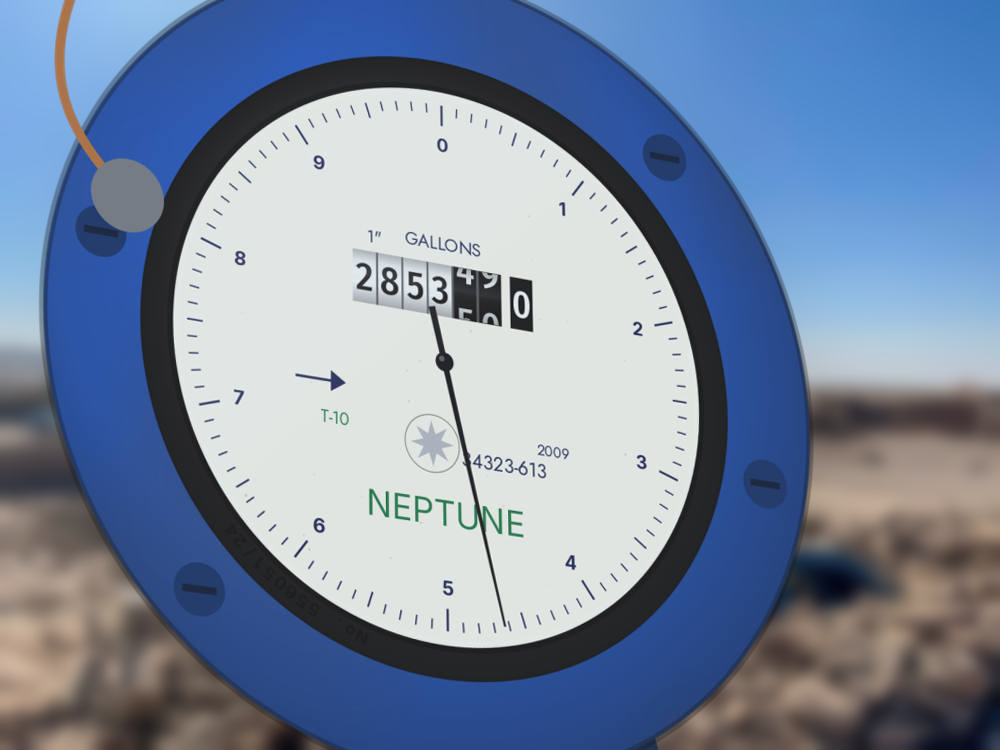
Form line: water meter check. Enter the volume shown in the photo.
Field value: 2853494.6 gal
